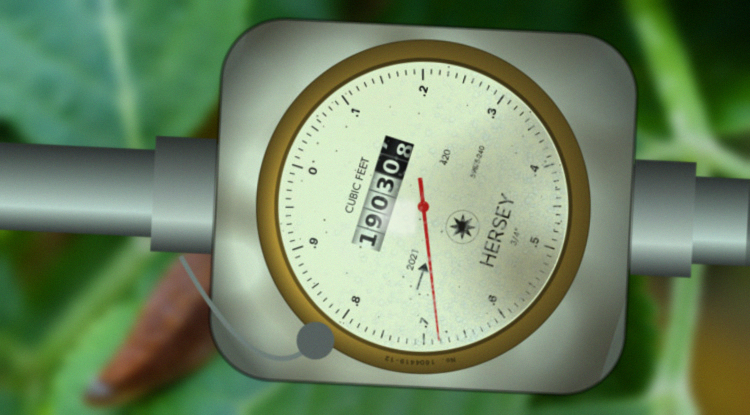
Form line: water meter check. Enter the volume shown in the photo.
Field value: 190307.68 ft³
